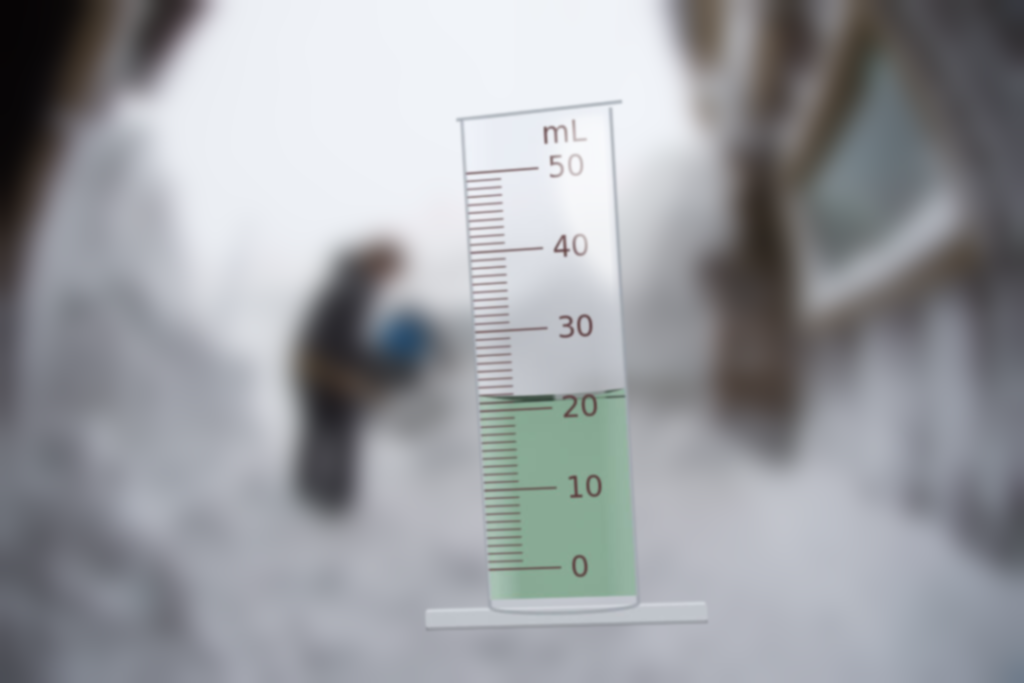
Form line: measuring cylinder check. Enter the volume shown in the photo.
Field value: 21 mL
